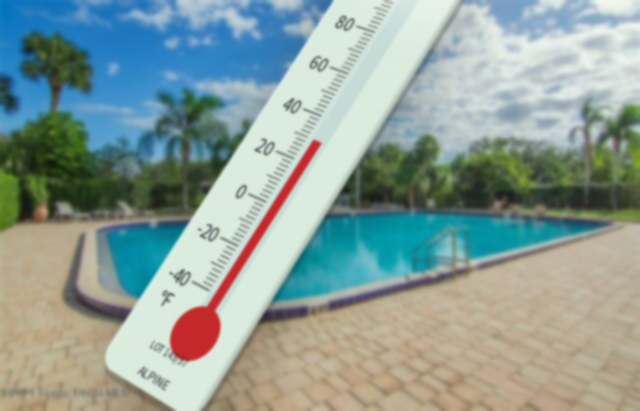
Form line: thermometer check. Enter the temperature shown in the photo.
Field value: 30 °F
